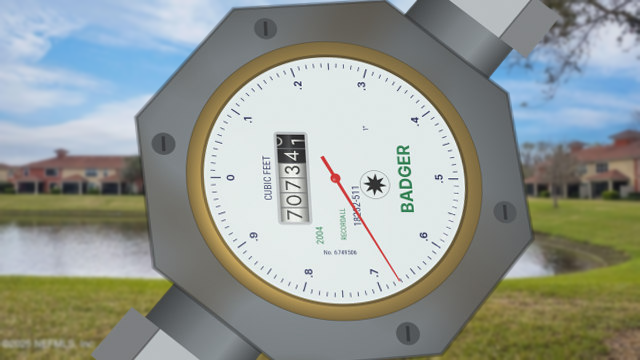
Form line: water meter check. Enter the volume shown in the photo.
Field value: 707340.67 ft³
